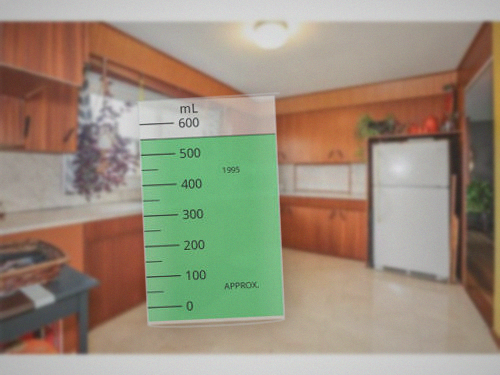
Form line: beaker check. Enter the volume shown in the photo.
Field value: 550 mL
